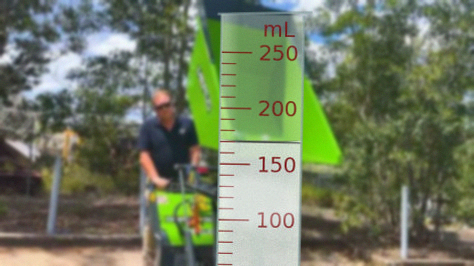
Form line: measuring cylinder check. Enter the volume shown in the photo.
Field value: 170 mL
